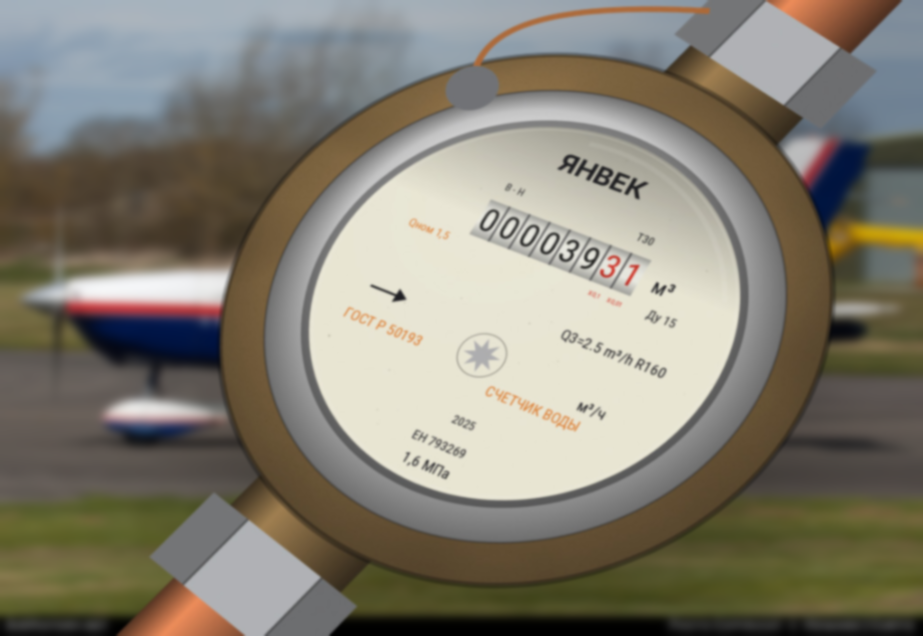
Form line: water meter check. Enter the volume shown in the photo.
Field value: 39.31 m³
